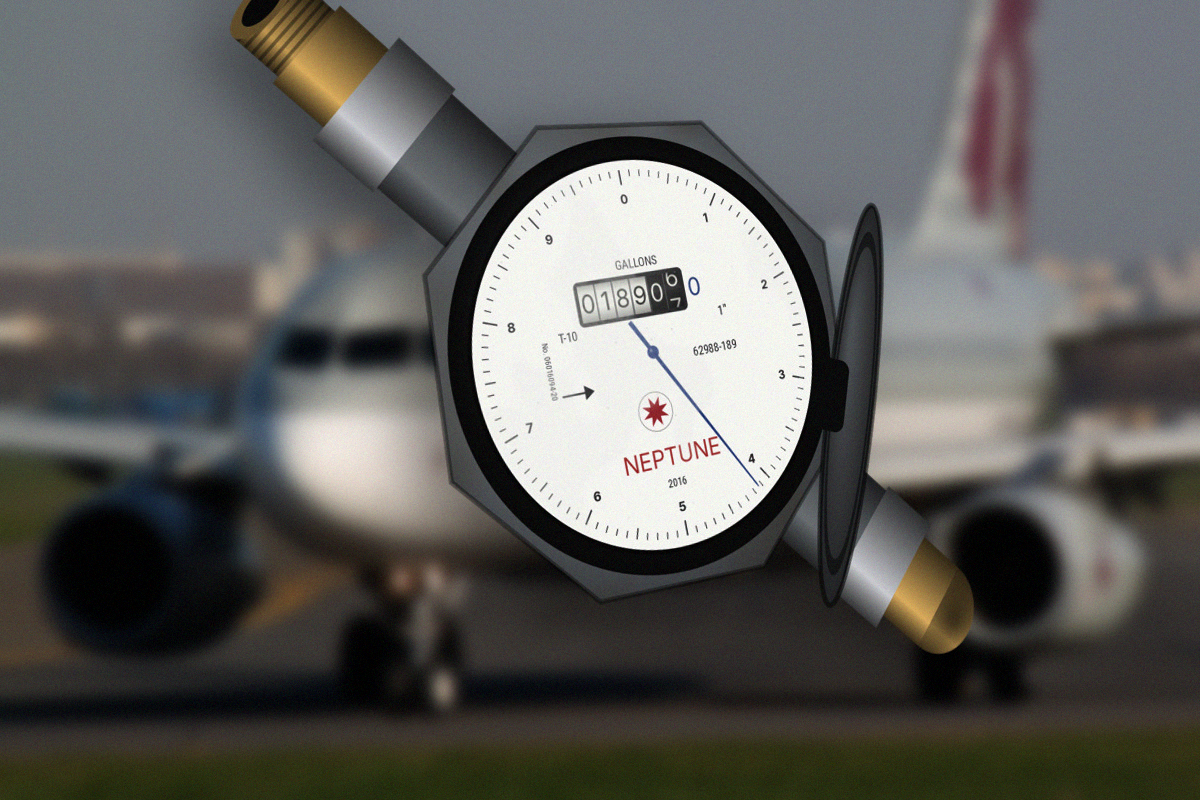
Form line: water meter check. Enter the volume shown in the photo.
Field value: 189064.1 gal
